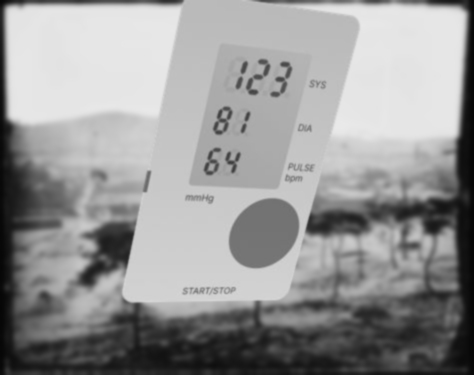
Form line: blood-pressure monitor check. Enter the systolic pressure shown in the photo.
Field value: 123 mmHg
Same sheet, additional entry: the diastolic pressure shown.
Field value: 81 mmHg
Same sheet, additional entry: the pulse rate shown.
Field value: 64 bpm
